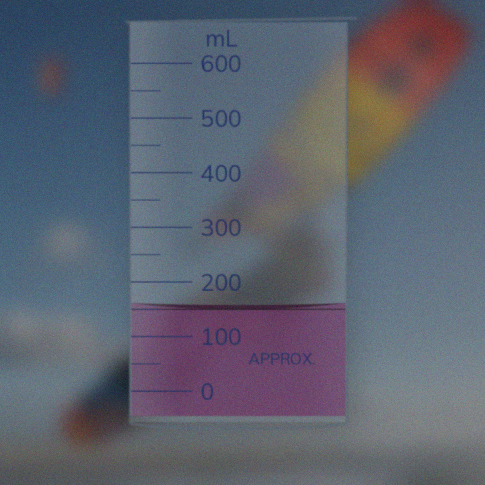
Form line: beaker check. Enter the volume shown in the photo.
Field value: 150 mL
